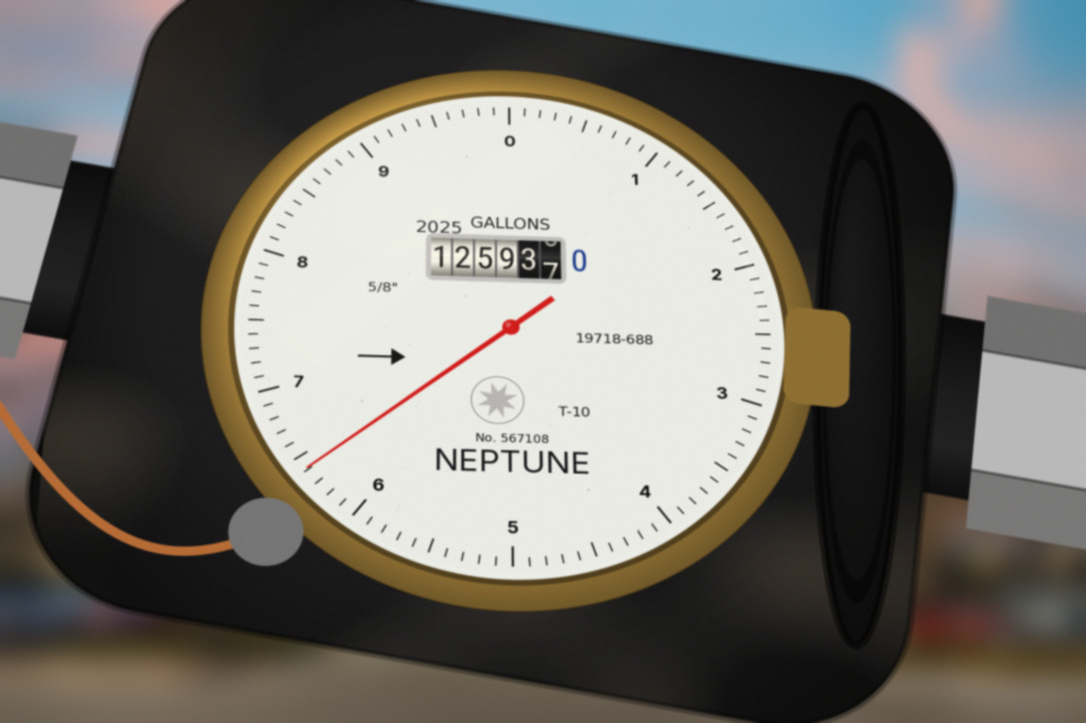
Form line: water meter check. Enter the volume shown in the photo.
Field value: 1259366.4 gal
